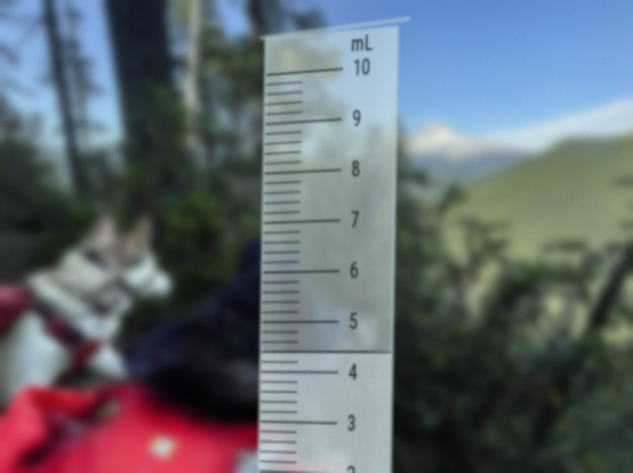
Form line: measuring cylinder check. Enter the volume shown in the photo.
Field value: 4.4 mL
